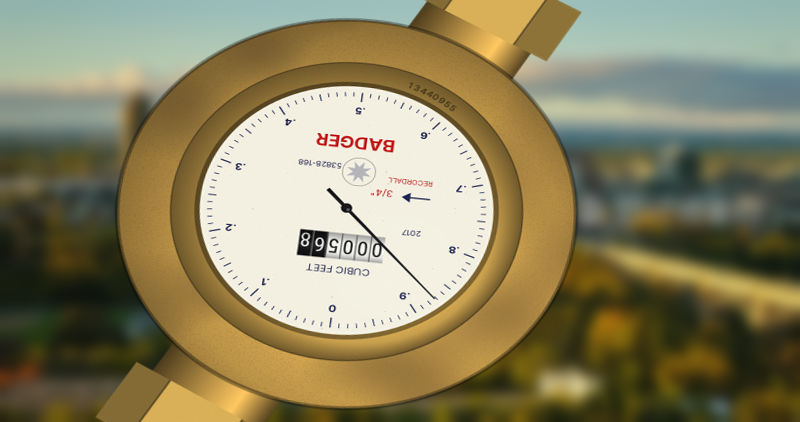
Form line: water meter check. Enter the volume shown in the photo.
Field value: 567.87 ft³
